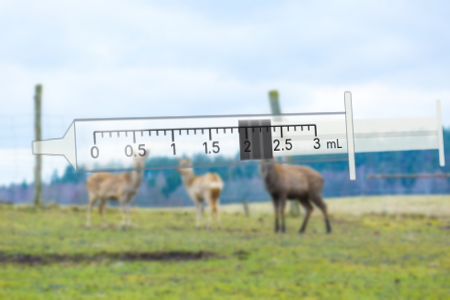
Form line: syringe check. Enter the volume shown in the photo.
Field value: 1.9 mL
